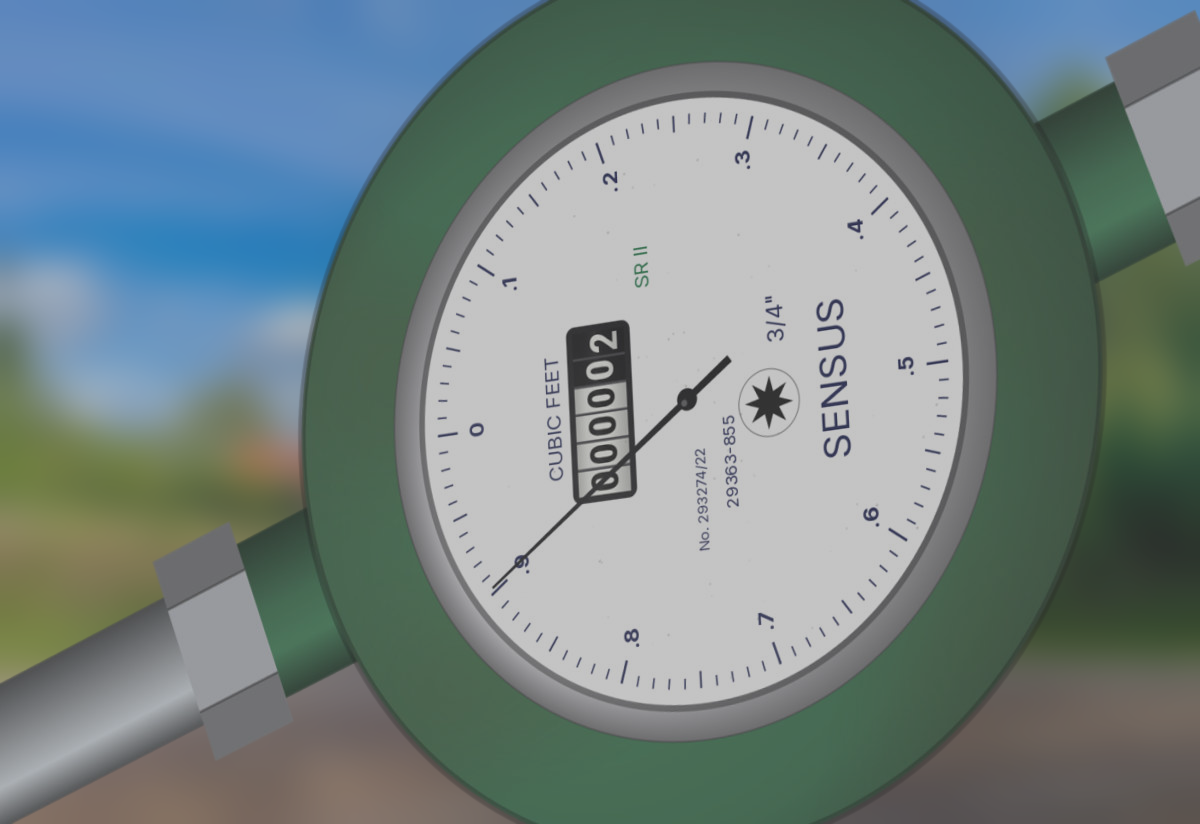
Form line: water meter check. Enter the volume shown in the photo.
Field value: 1.90 ft³
